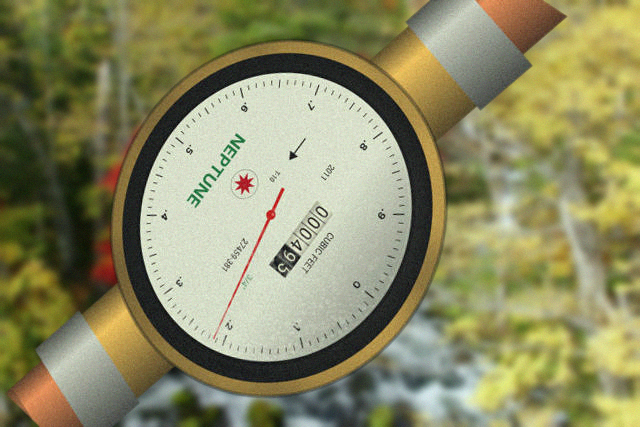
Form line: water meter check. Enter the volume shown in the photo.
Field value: 495.21 ft³
